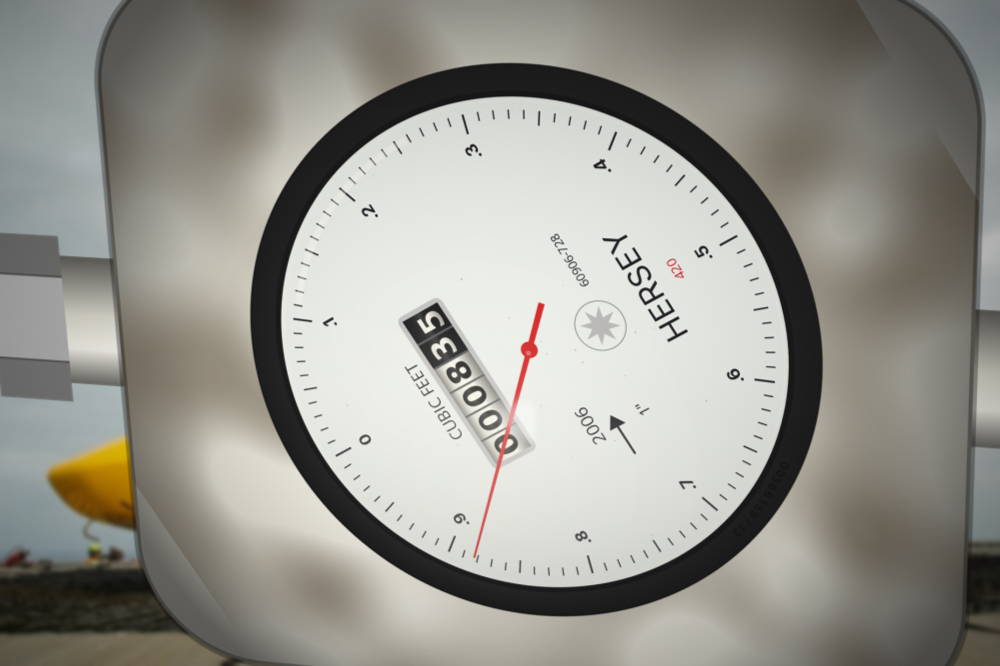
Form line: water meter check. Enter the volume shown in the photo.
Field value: 834.88 ft³
